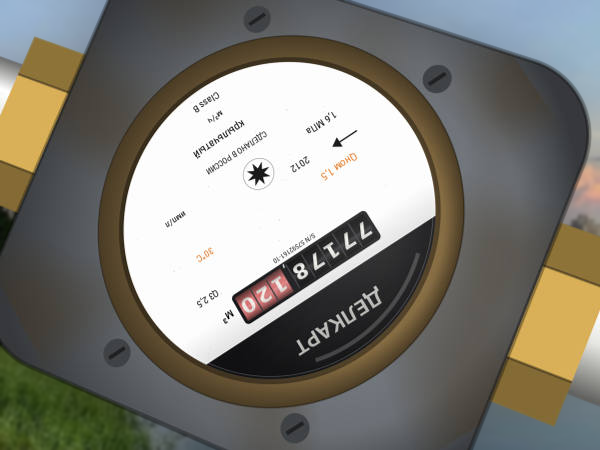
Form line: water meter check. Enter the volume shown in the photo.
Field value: 77178.120 m³
